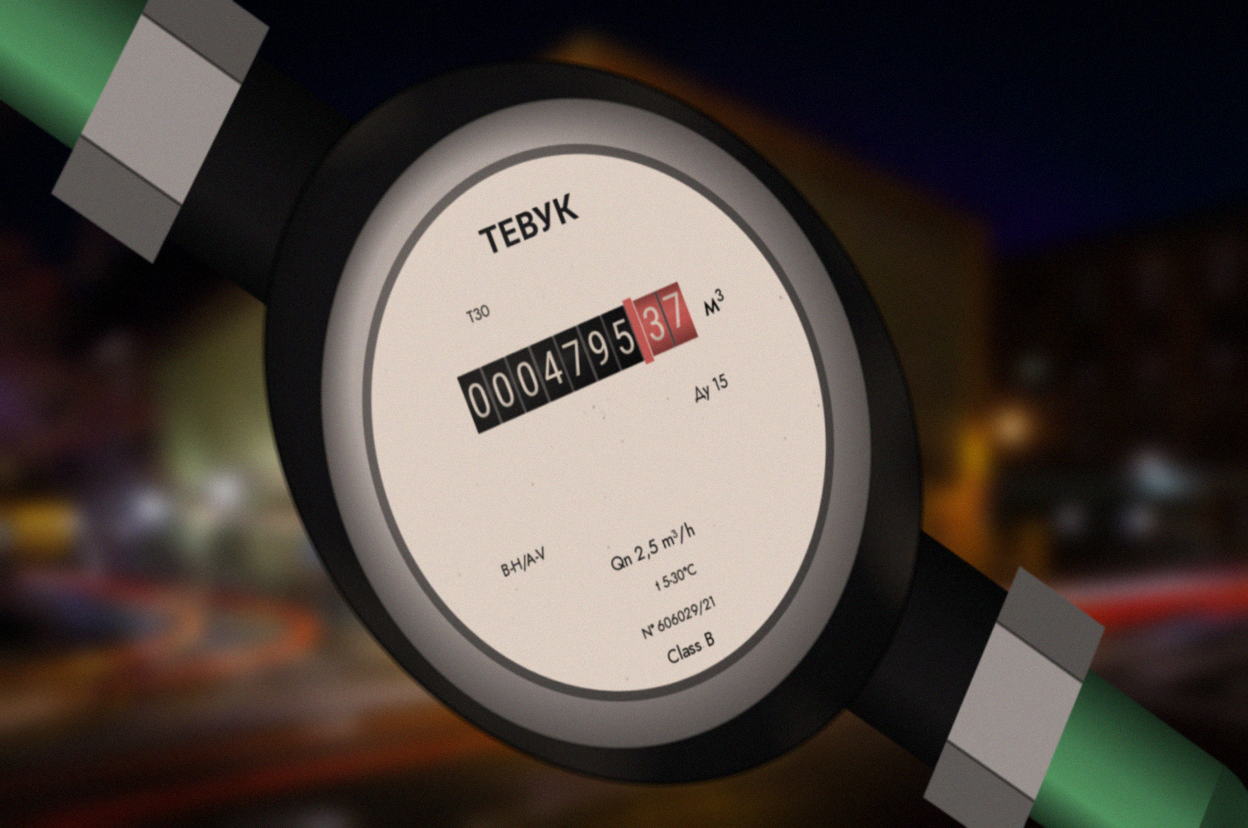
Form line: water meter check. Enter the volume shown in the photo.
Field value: 4795.37 m³
